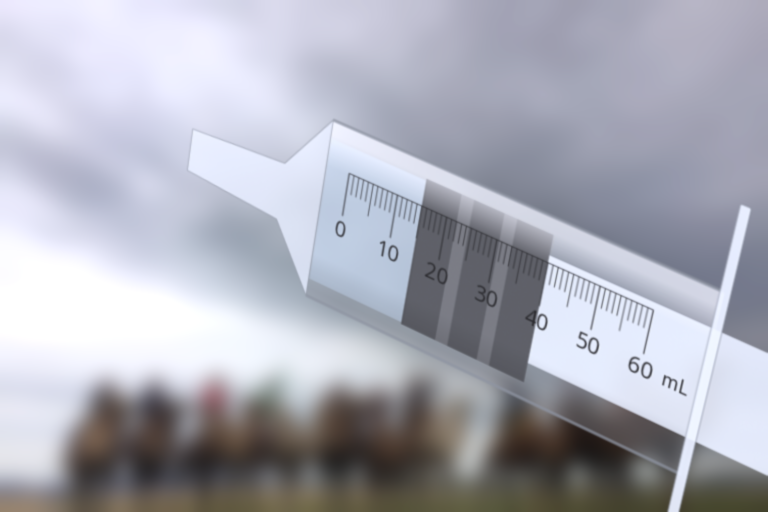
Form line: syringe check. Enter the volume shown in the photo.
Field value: 15 mL
